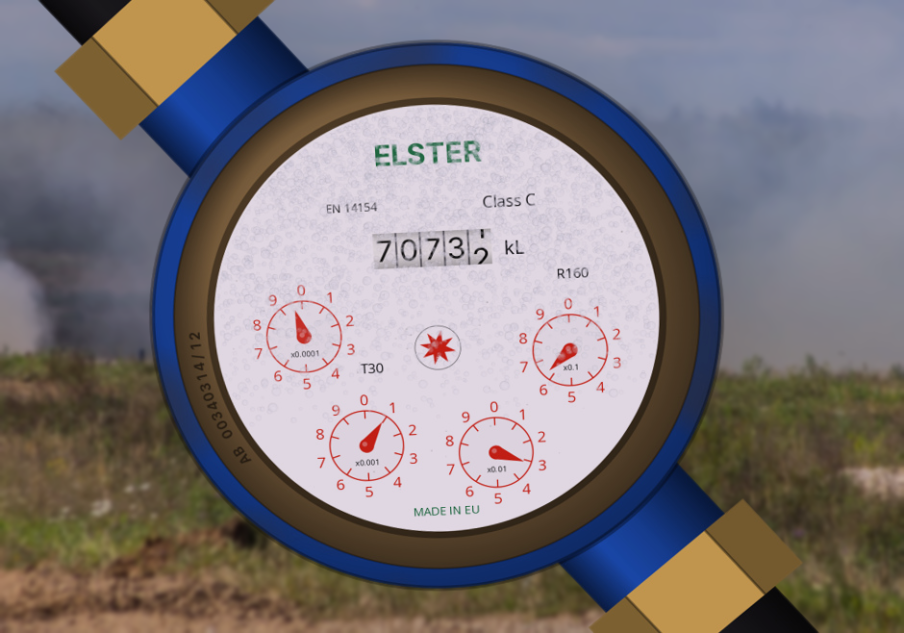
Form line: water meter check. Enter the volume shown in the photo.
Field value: 70731.6309 kL
